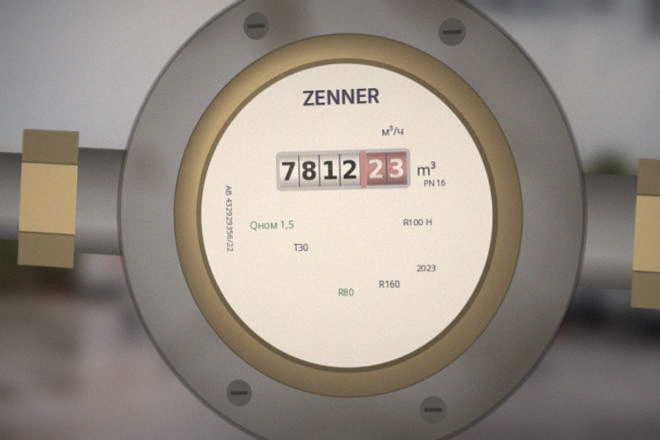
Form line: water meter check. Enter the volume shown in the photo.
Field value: 7812.23 m³
